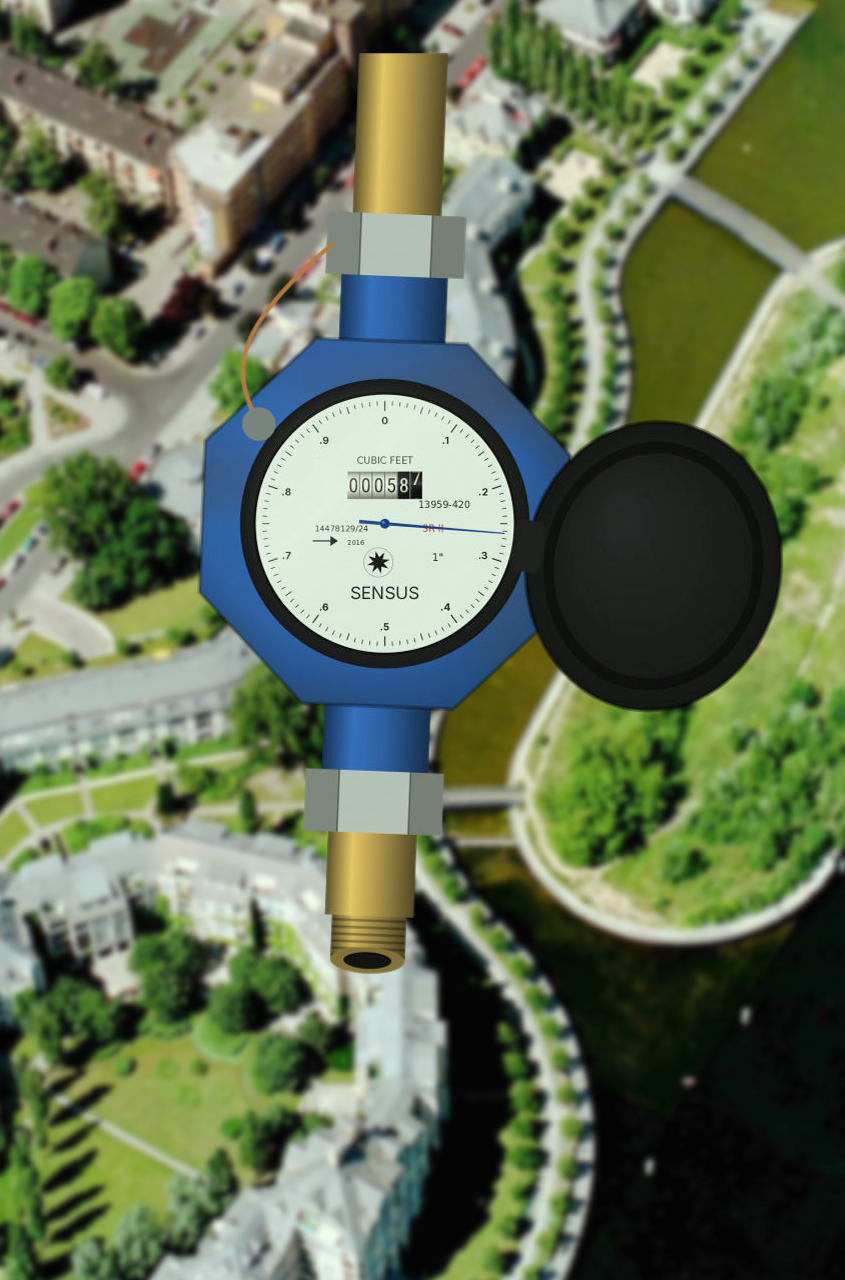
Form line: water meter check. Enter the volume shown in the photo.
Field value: 587.26 ft³
